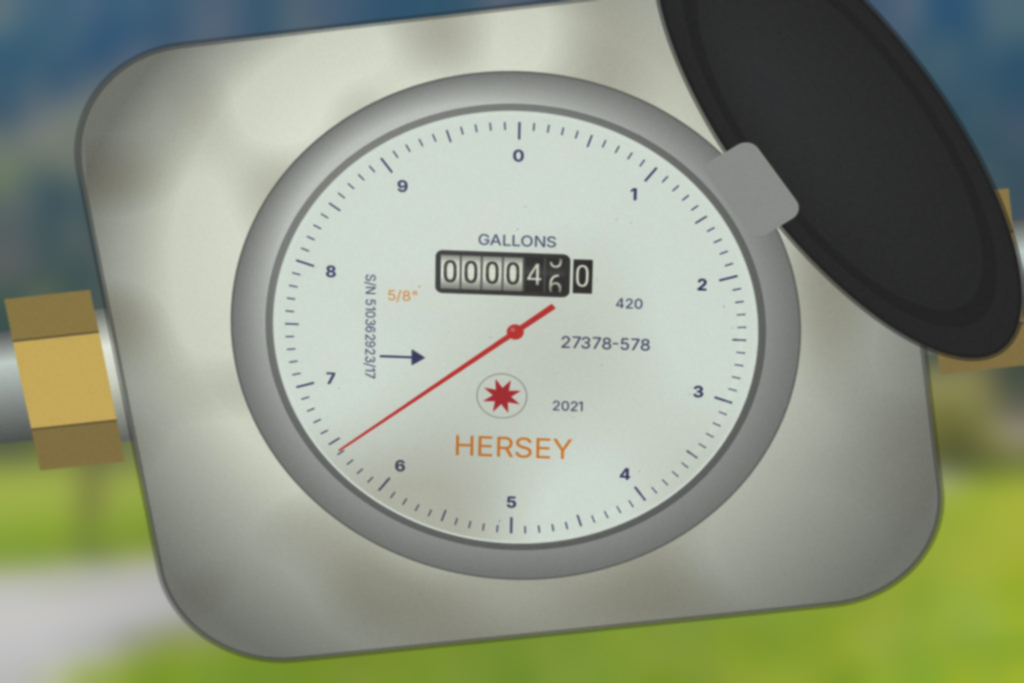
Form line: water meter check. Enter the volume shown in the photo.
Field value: 456.4 gal
